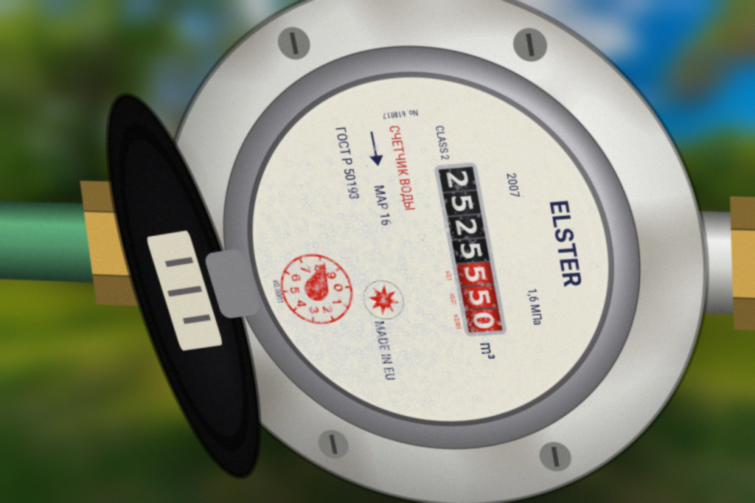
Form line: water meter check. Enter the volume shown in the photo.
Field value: 2525.5508 m³
